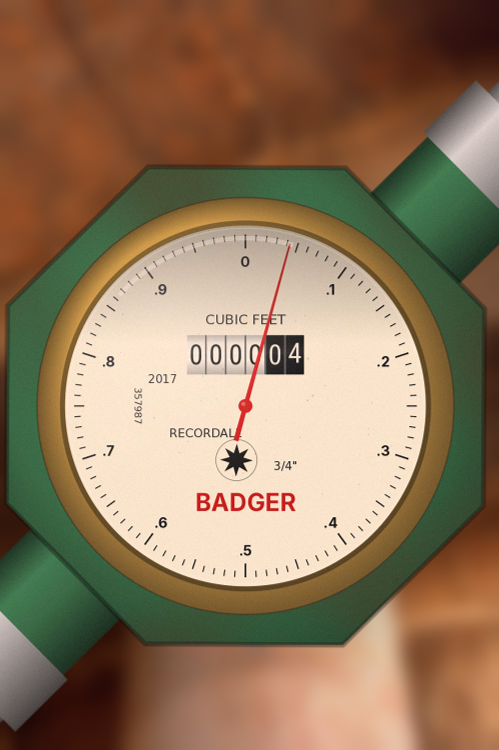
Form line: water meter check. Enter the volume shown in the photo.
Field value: 4.04 ft³
